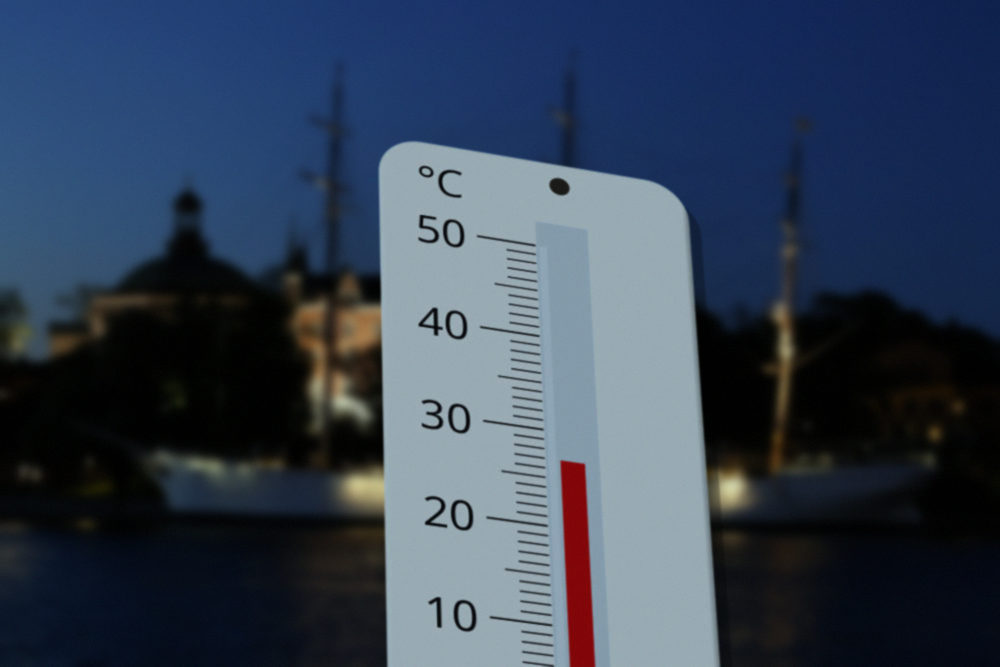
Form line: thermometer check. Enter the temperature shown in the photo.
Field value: 27 °C
